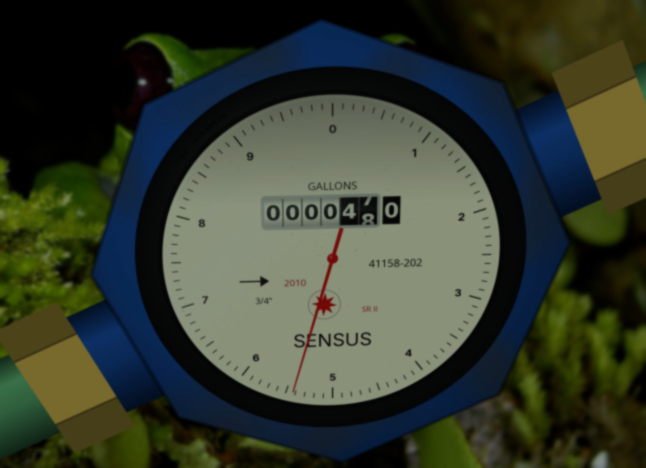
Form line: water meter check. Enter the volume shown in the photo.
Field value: 475.4 gal
